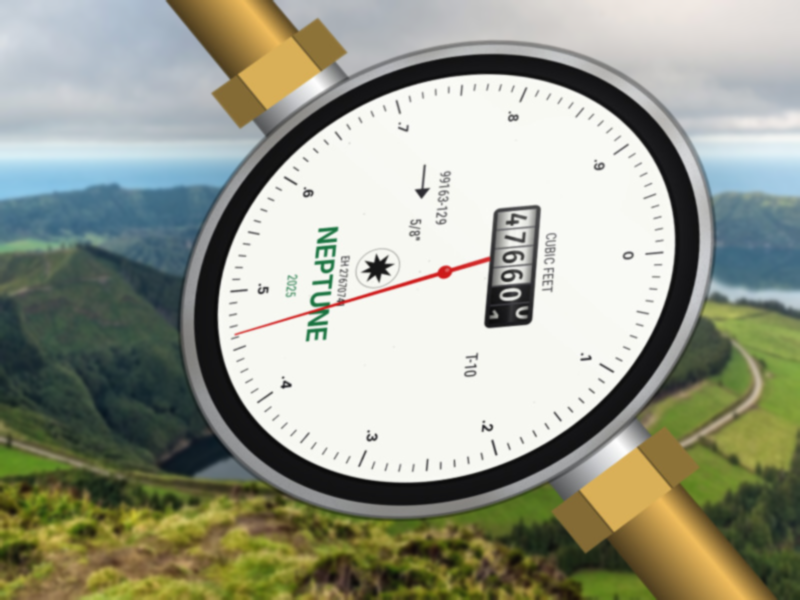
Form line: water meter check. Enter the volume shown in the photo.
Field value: 476600.46 ft³
